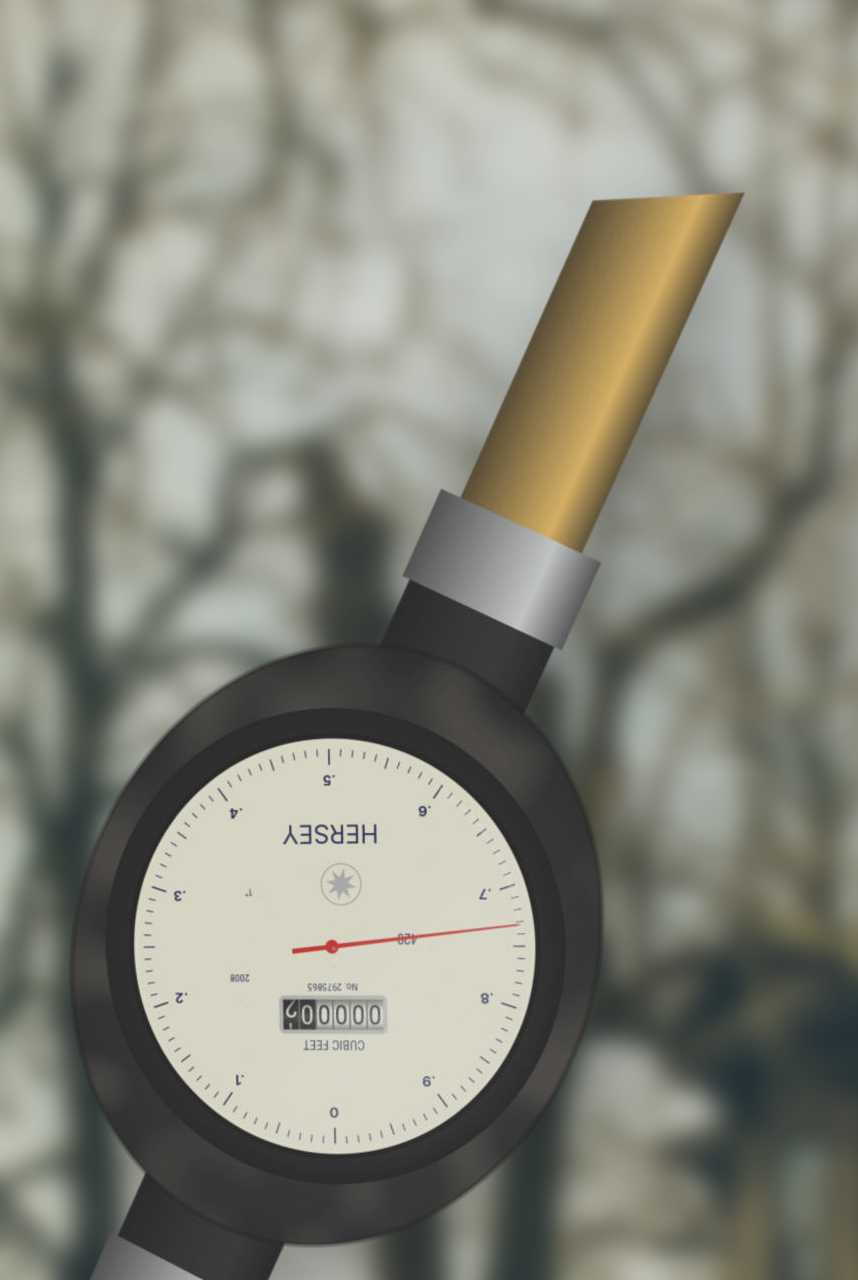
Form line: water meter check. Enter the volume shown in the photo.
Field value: 1.73 ft³
